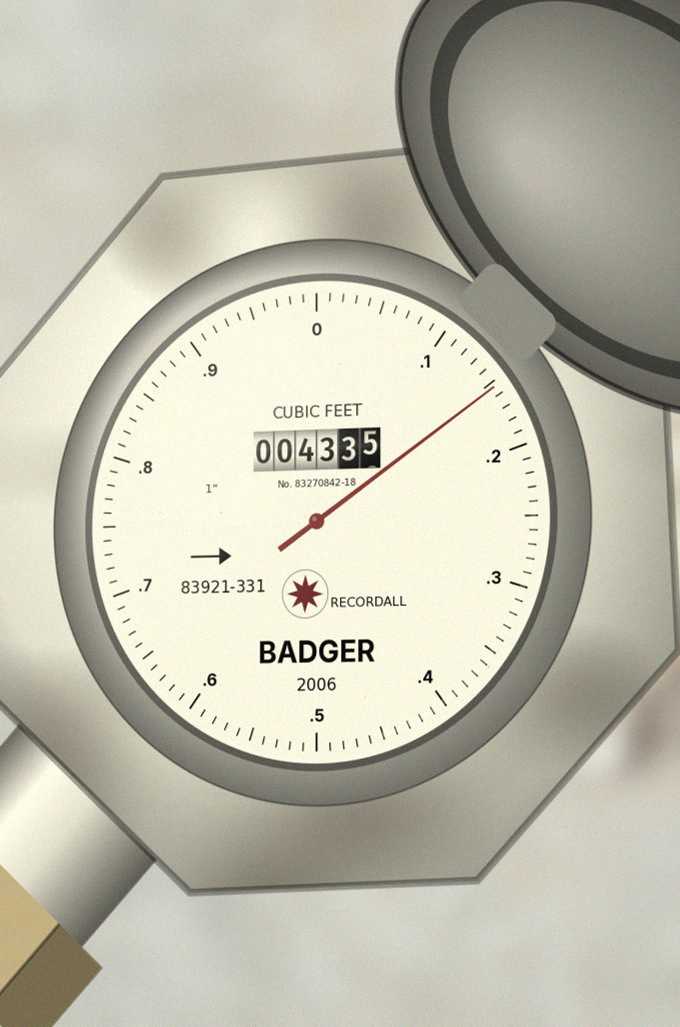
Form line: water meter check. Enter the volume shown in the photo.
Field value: 4335.15 ft³
